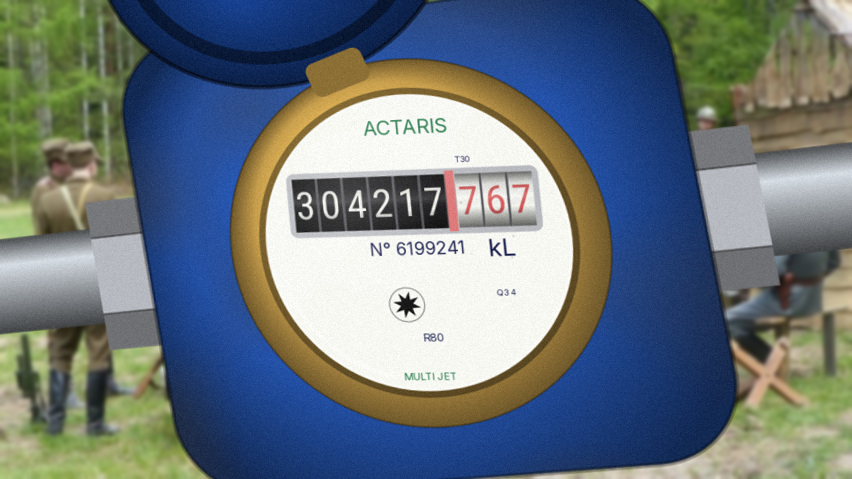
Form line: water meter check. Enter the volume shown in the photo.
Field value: 304217.767 kL
